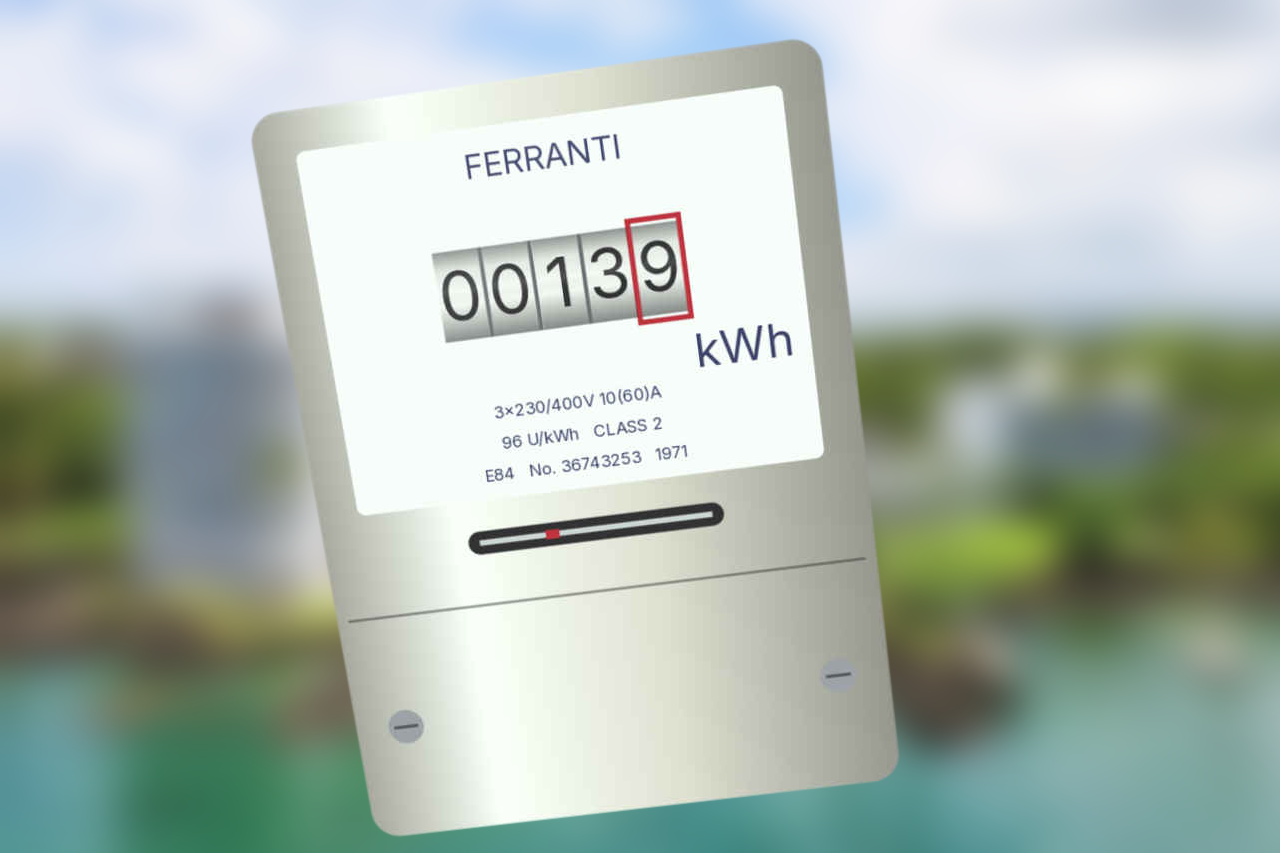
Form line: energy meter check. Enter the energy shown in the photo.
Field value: 13.9 kWh
